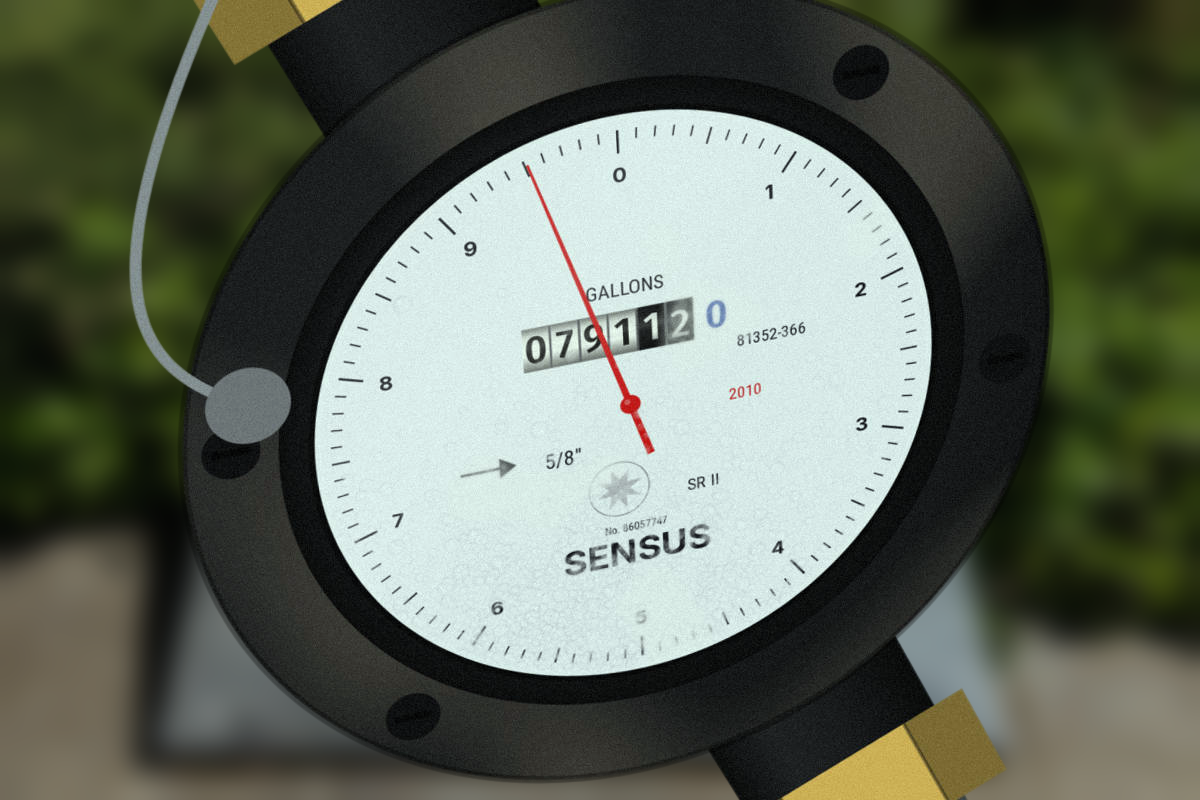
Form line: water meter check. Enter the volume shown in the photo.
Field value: 791119.5 gal
